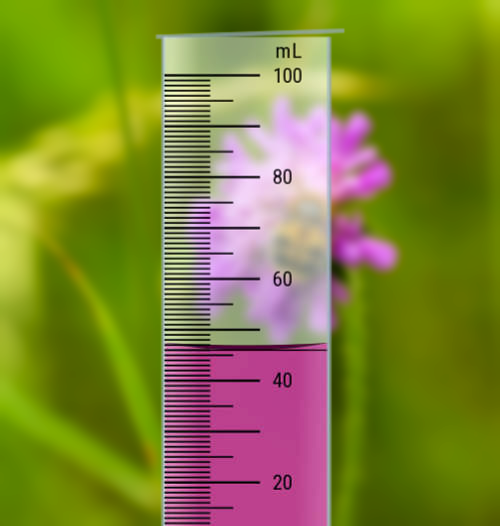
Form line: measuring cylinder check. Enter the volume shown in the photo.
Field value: 46 mL
